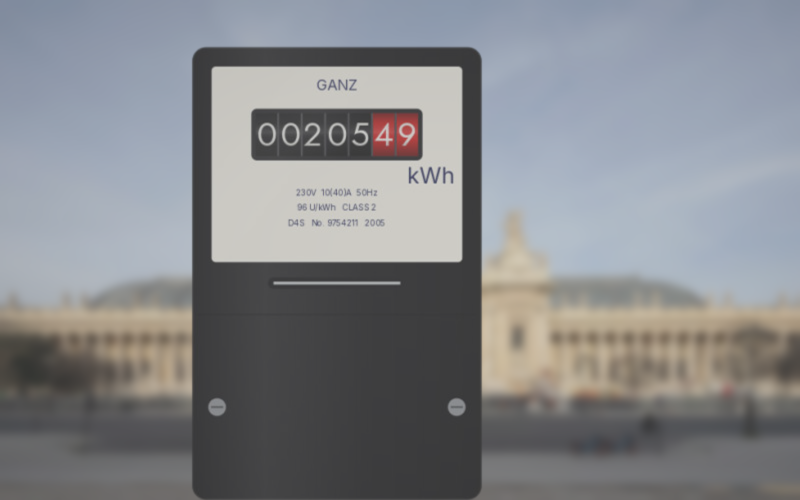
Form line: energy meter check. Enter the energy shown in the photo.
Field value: 205.49 kWh
